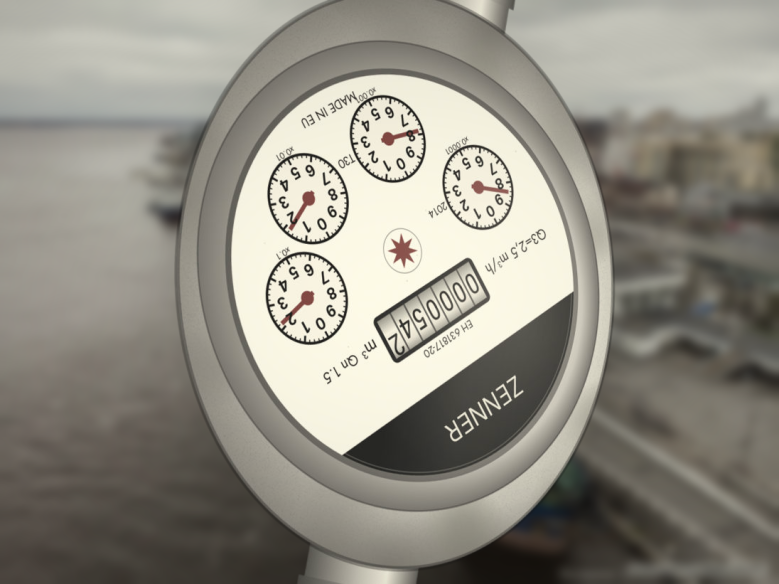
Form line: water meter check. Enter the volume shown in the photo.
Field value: 542.2178 m³
